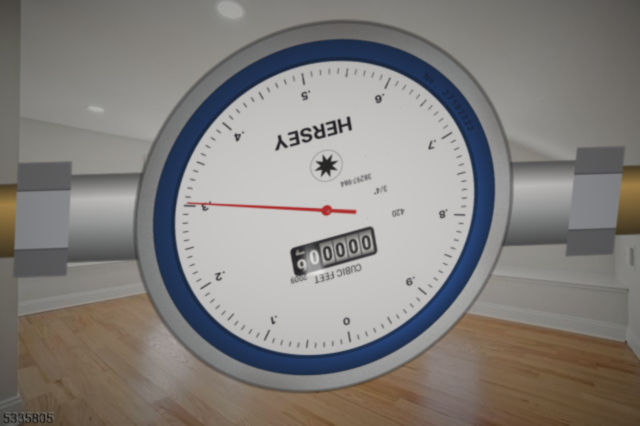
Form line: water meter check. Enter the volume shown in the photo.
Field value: 6.30 ft³
